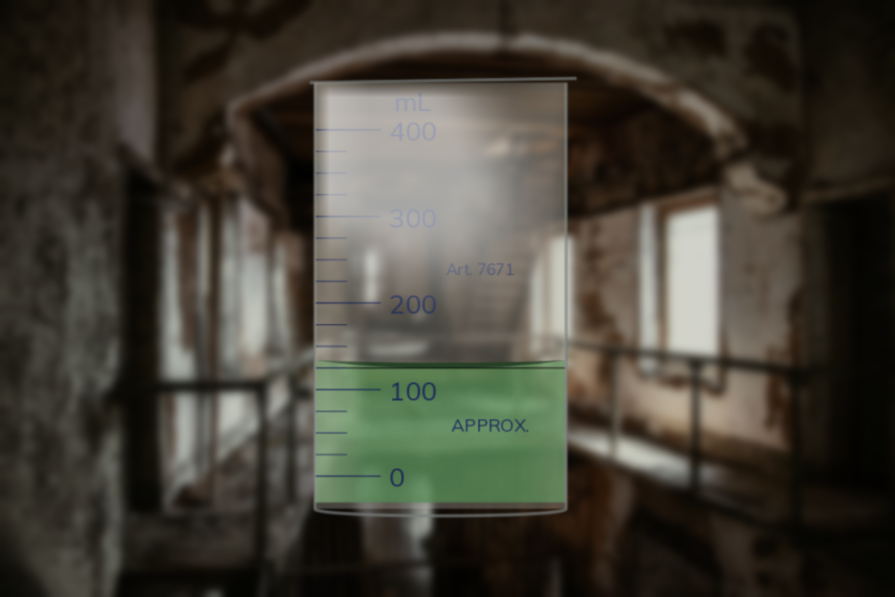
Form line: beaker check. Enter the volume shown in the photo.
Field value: 125 mL
